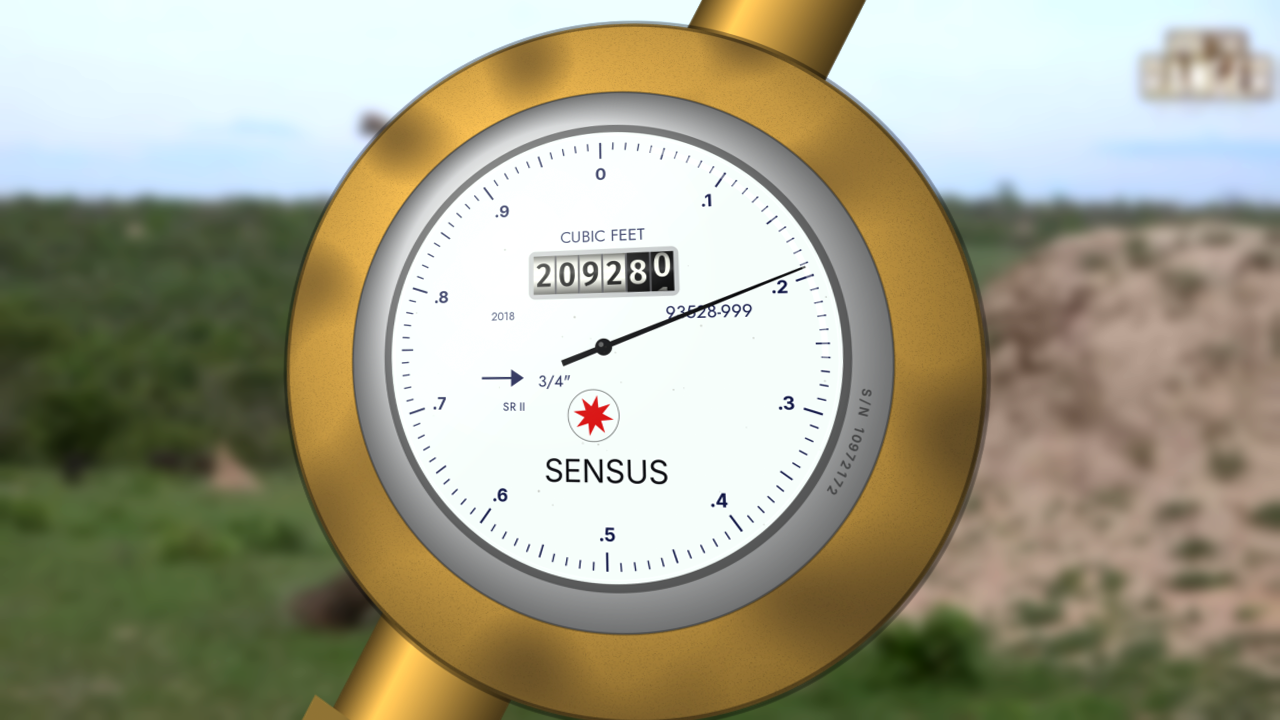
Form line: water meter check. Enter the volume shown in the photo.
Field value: 209280.19 ft³
